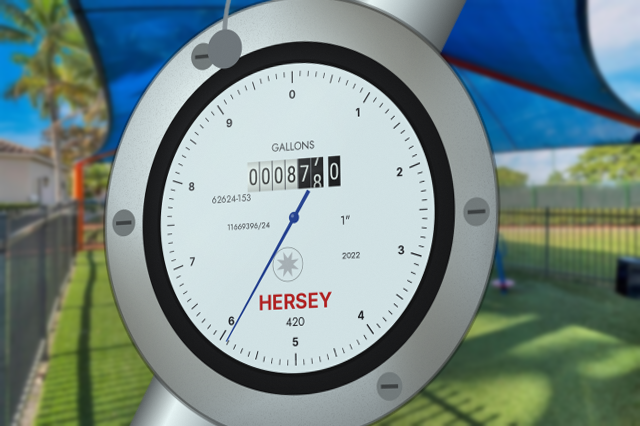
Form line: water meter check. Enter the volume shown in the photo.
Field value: 8775.9 gal
